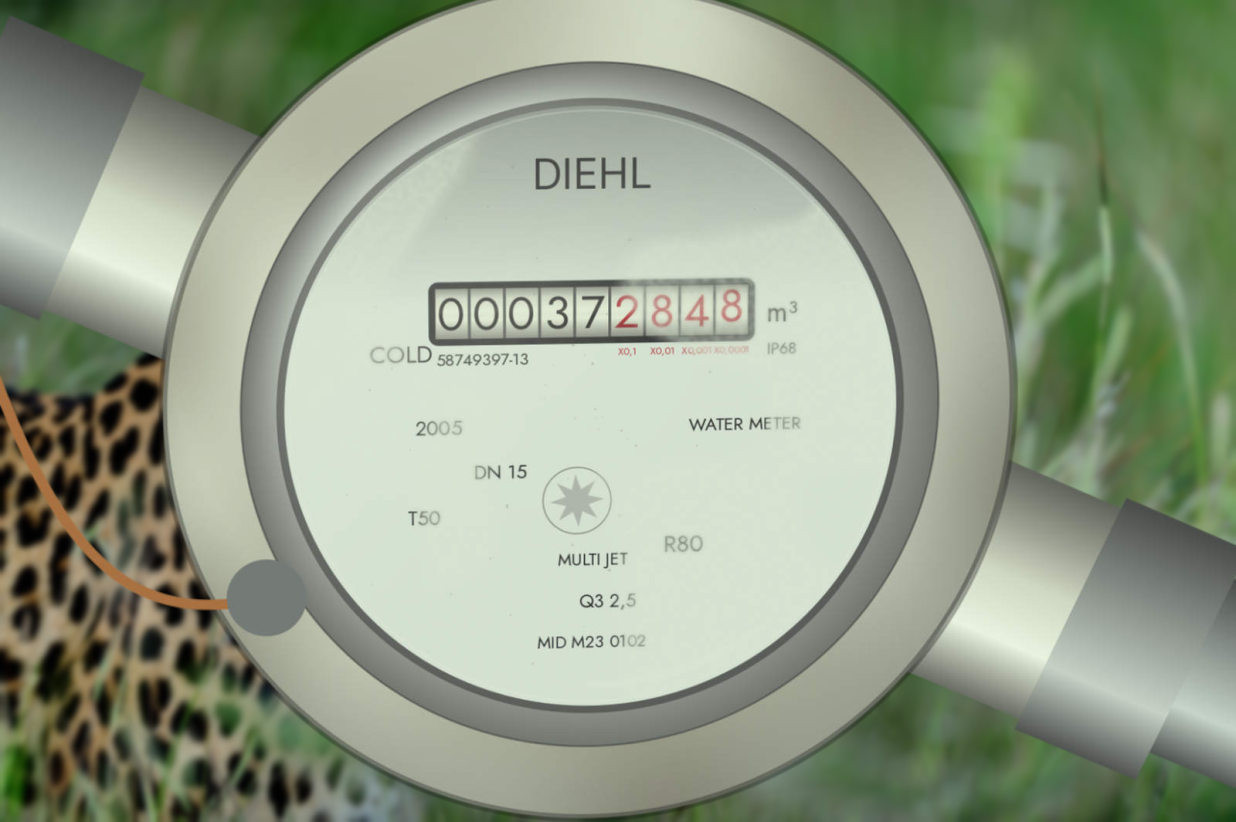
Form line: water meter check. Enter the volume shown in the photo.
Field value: 37.2848 m³
